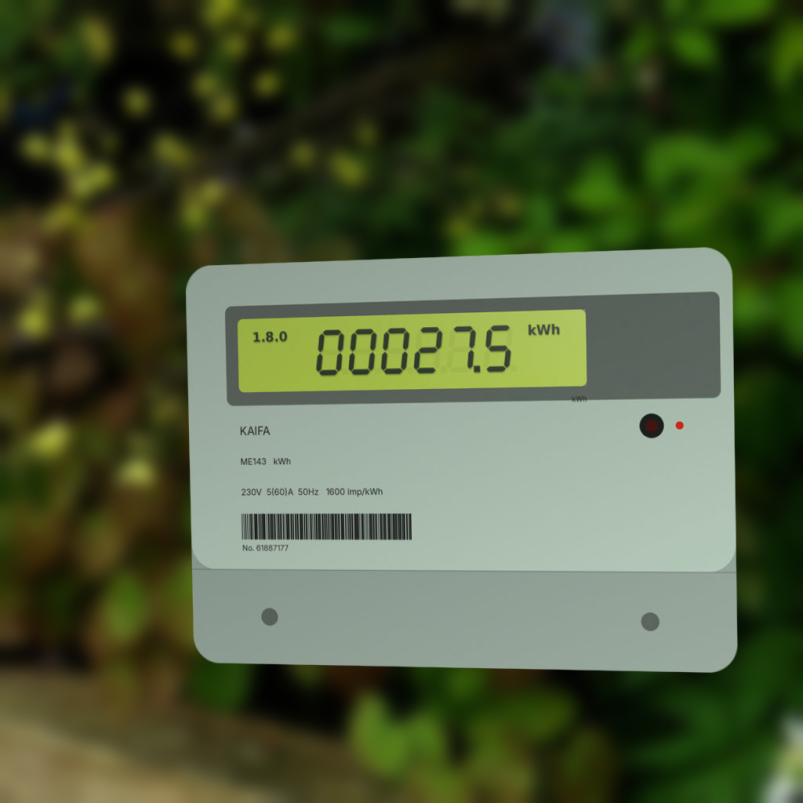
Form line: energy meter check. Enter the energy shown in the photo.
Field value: 27.5 kWh
